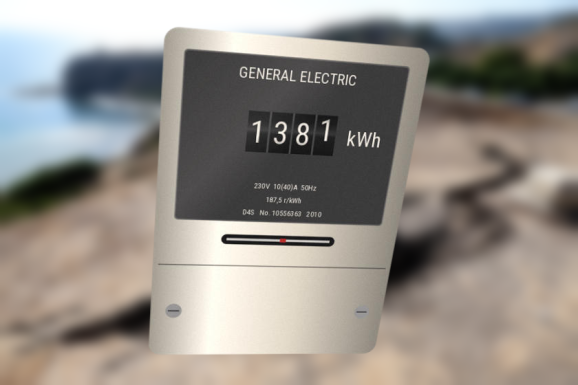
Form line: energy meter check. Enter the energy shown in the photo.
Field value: 1381 kWh
